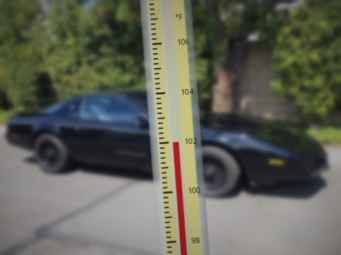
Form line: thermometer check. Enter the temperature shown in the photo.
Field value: 102 °F
